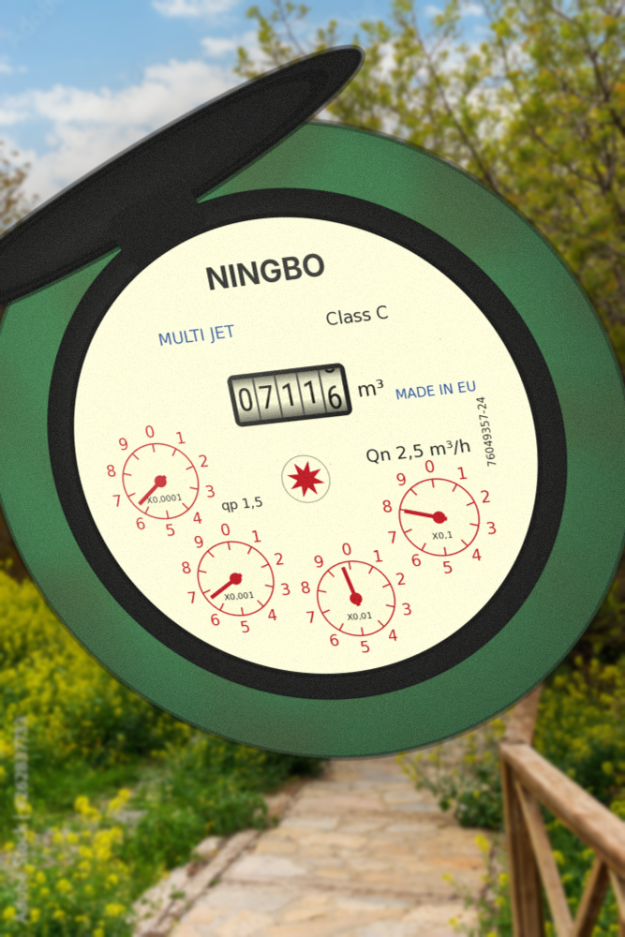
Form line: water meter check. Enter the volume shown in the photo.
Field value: 7115.7966 m³
